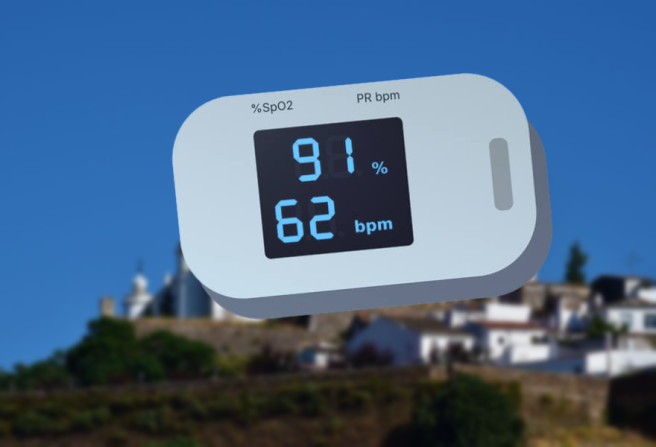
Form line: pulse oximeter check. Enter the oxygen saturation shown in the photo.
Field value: 91 %
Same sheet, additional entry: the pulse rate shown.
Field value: 62 bpm
